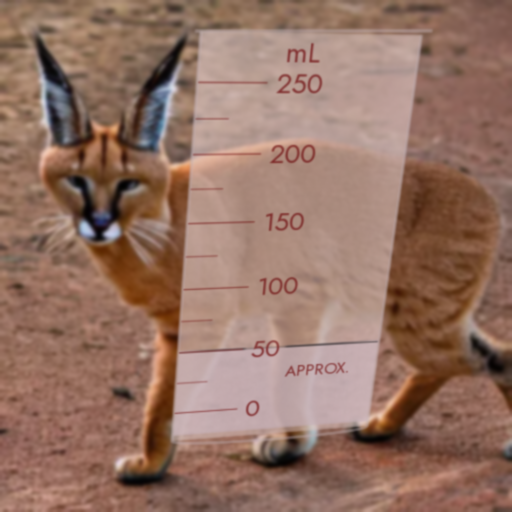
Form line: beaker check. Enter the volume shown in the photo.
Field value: 50 mL
